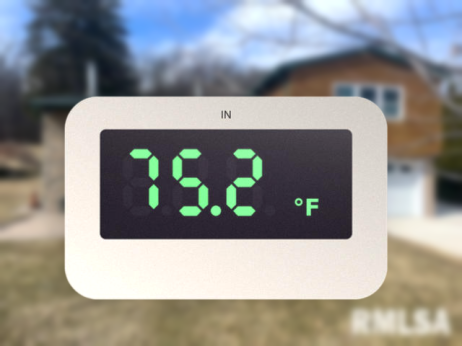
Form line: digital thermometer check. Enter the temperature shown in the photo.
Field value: 75.2 °F
